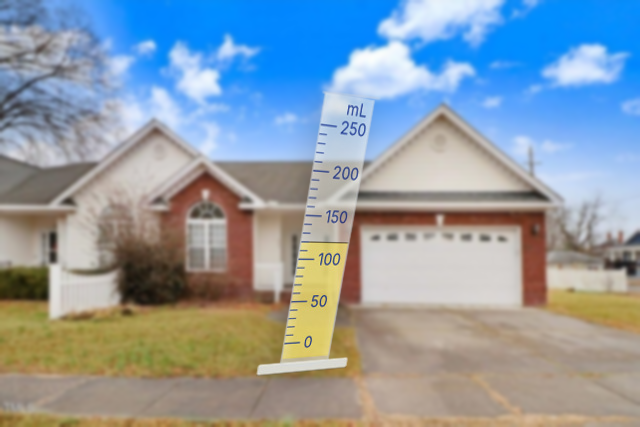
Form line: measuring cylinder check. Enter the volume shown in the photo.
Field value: 120 mL
